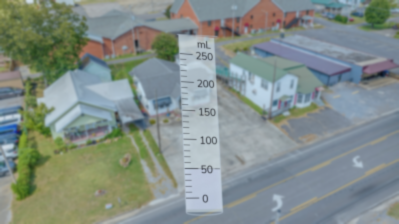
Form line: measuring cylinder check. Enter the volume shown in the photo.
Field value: 50 mL
